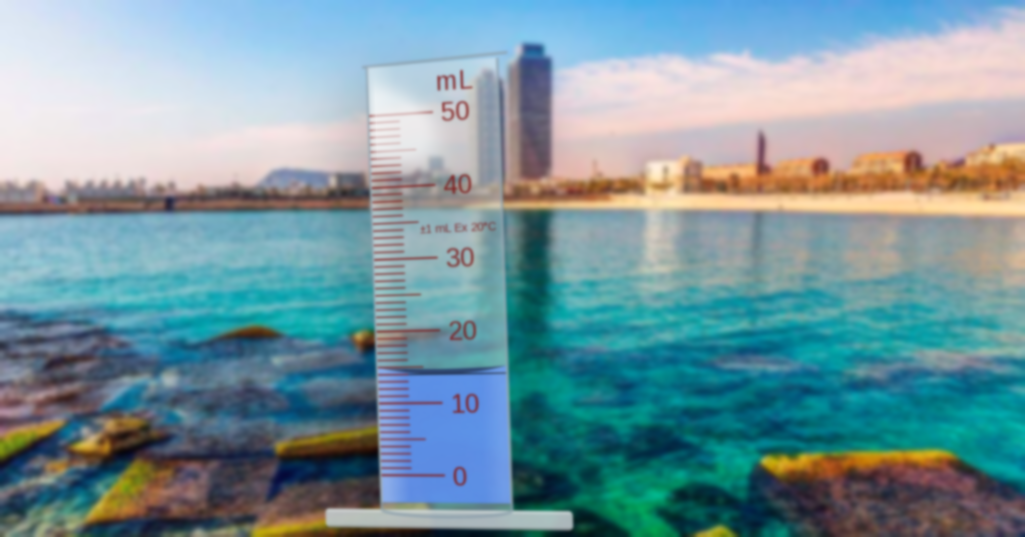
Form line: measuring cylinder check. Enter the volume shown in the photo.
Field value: 14 mL
